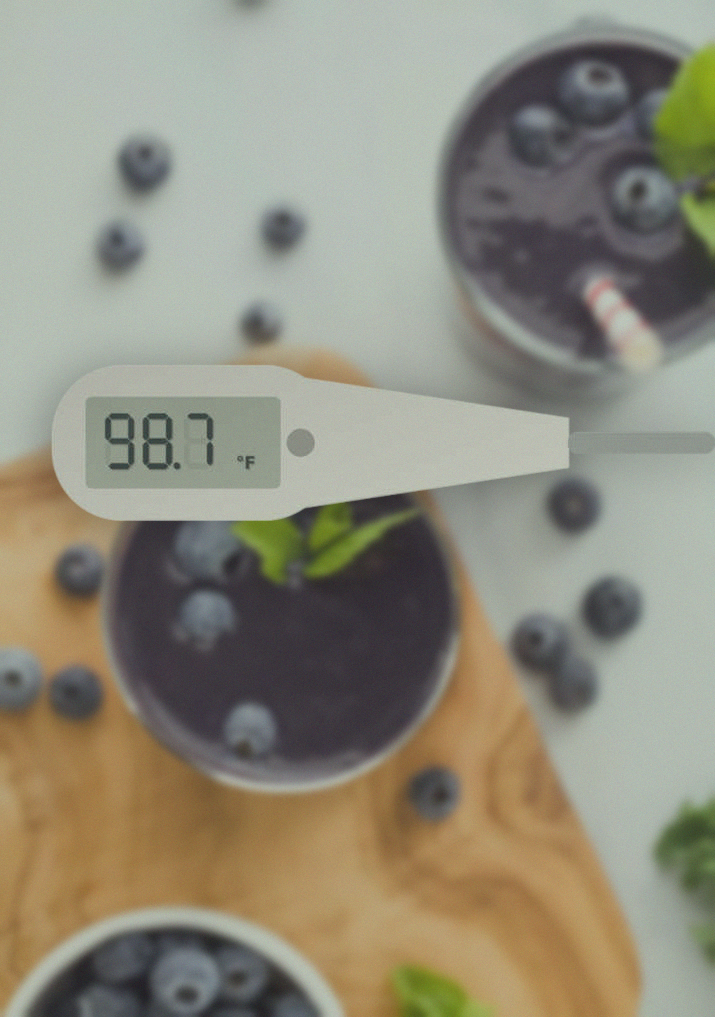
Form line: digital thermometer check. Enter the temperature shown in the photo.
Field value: 98.7 °F
